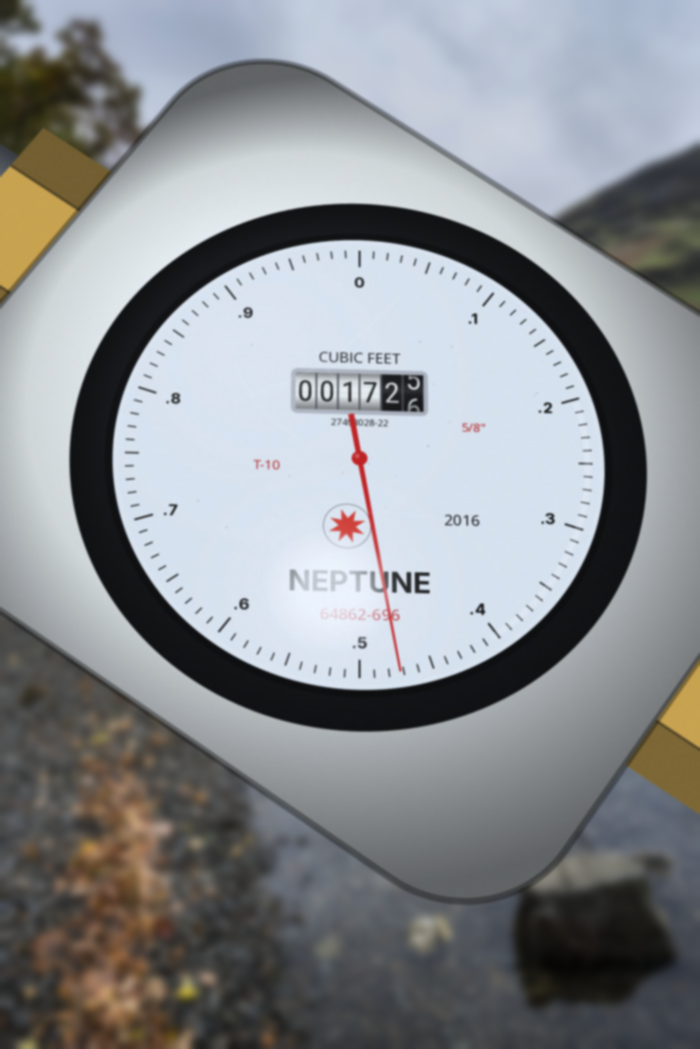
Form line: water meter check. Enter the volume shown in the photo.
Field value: 1725.47 ft³
